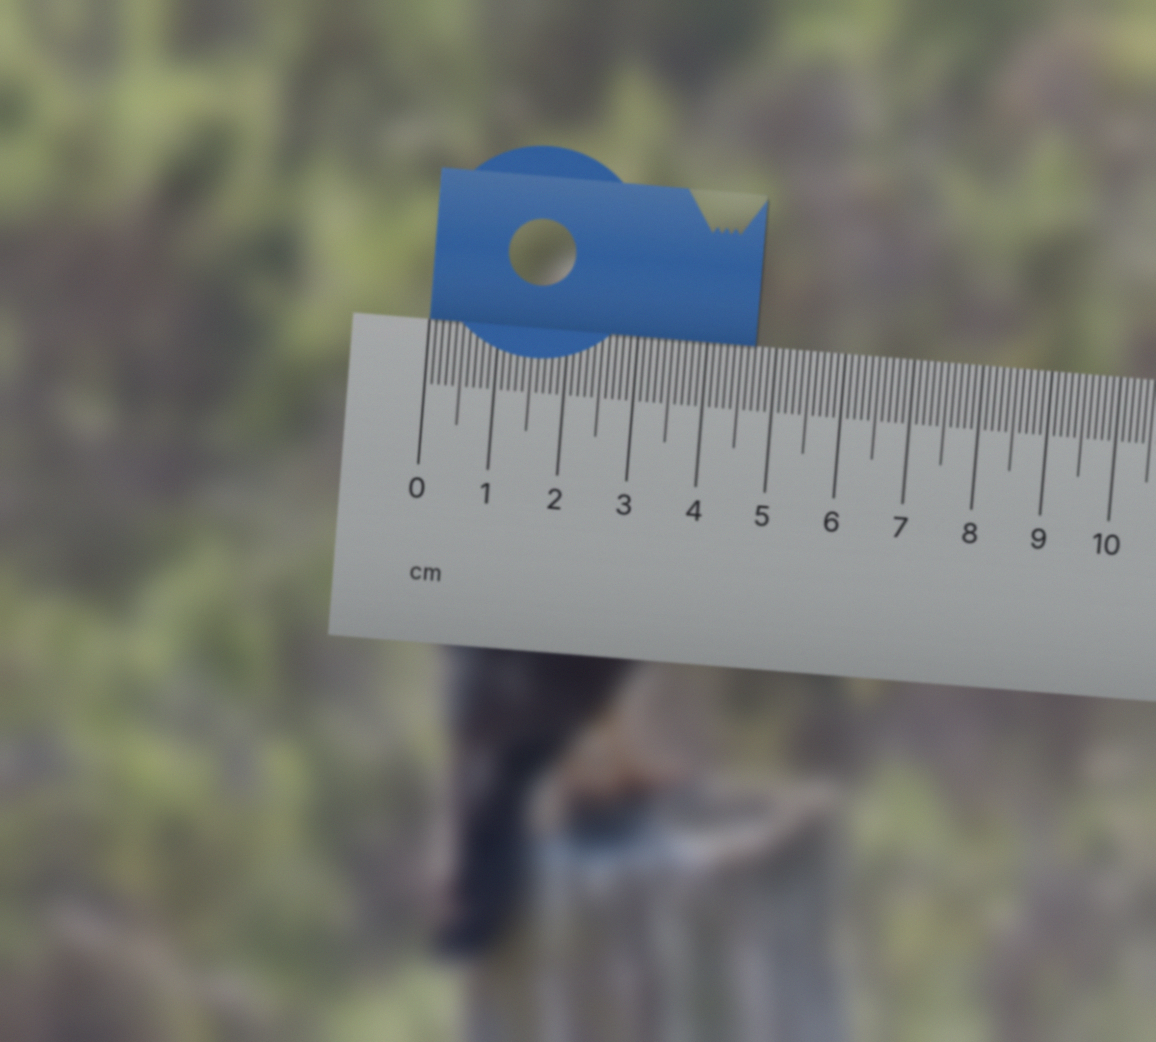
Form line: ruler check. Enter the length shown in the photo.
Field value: 4.7 cm
